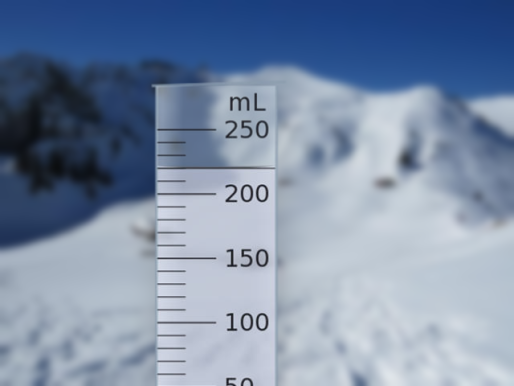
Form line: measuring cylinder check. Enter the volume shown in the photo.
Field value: 220 mL
